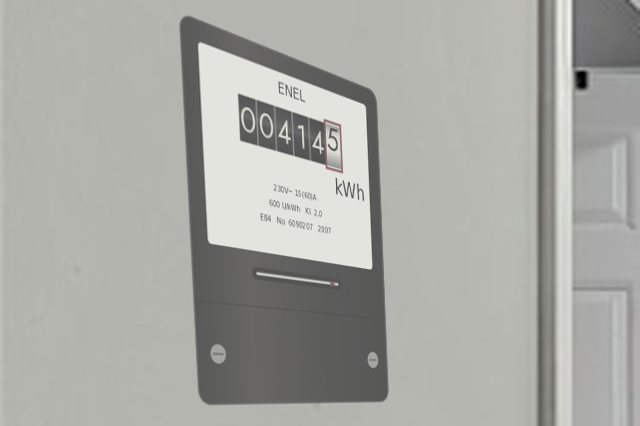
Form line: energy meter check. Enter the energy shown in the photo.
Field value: 414.5 kWh
